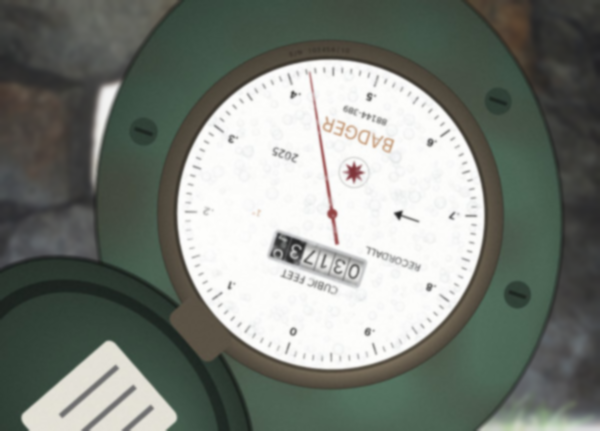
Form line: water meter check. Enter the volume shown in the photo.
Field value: 31736.42 ft³
